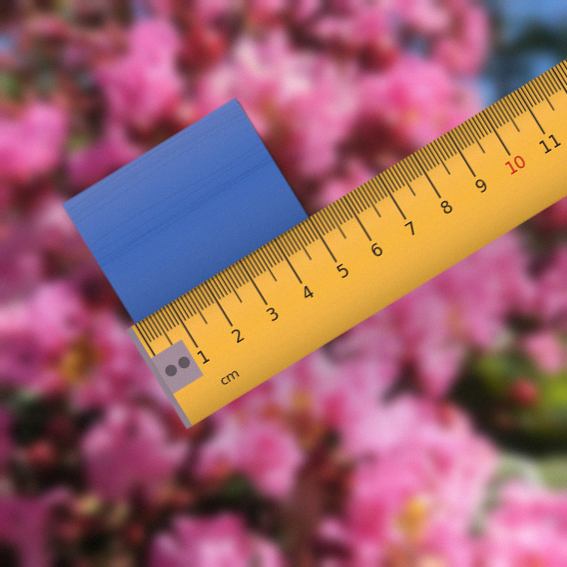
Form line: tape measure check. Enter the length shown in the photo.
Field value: 5 cm
